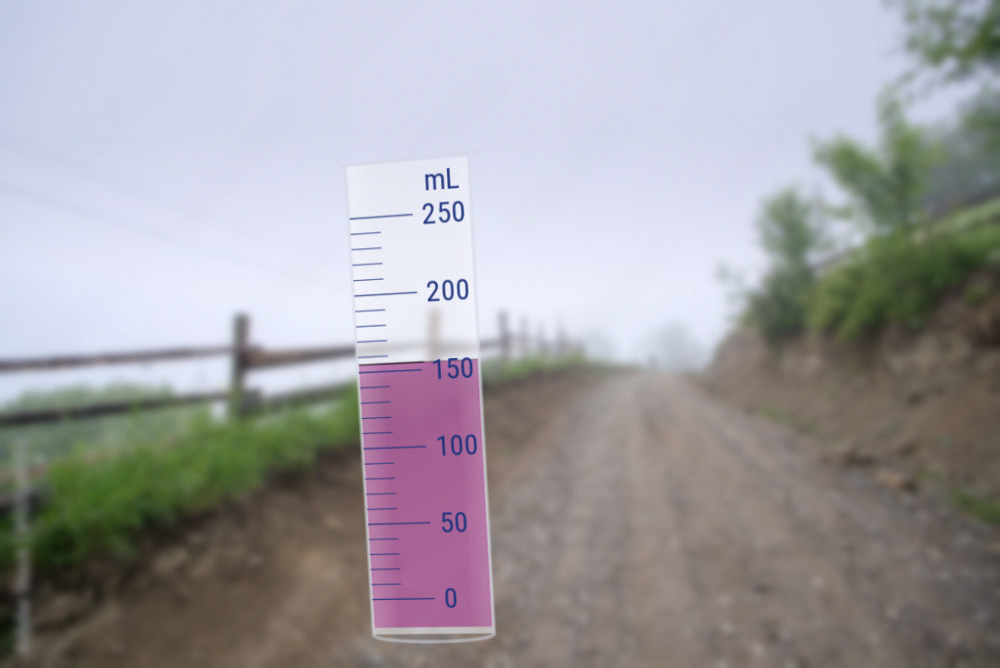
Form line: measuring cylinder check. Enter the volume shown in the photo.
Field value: 155 mL
